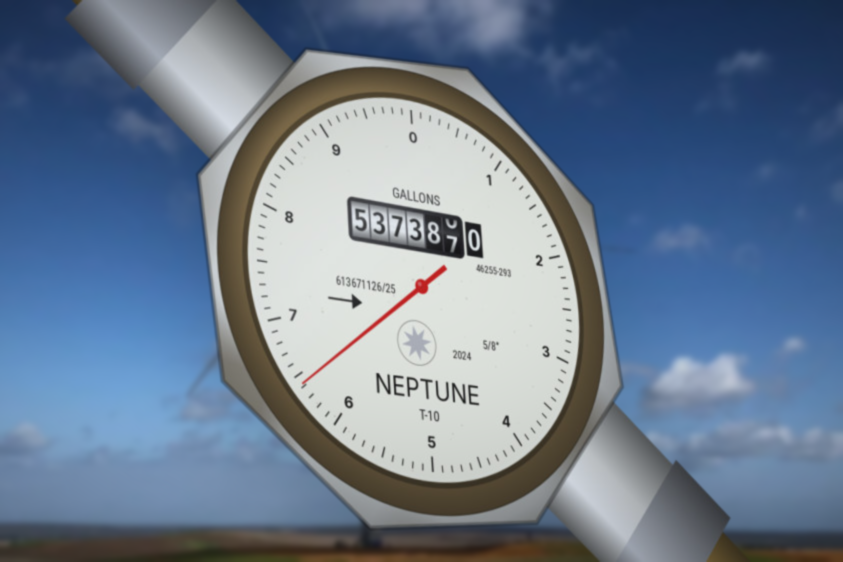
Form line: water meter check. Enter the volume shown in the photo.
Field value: 5373866.4 gal
